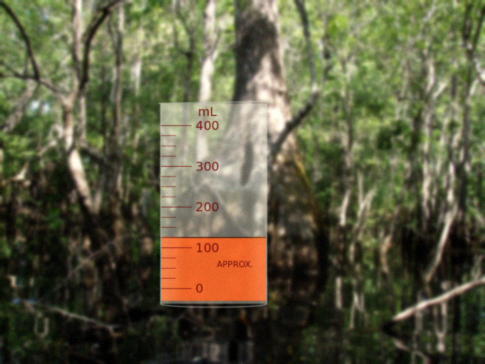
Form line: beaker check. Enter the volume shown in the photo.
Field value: 125 mL
